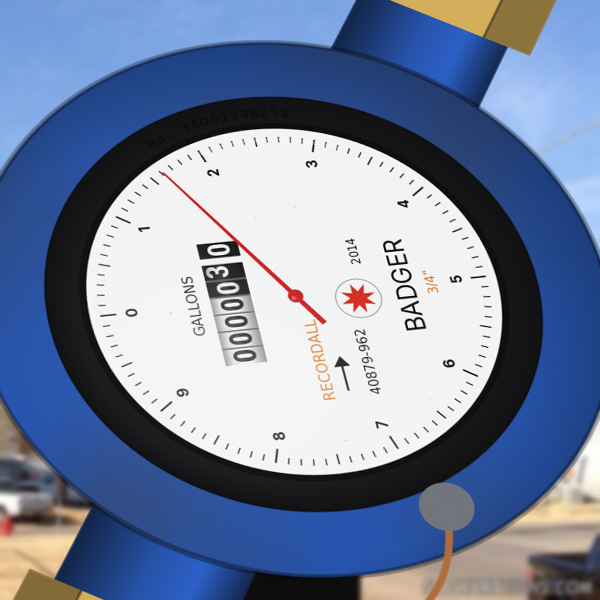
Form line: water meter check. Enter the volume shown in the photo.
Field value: 31.6 gal
